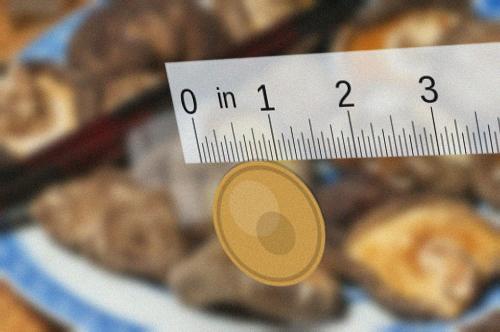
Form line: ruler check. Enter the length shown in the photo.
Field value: 1.4375 in
